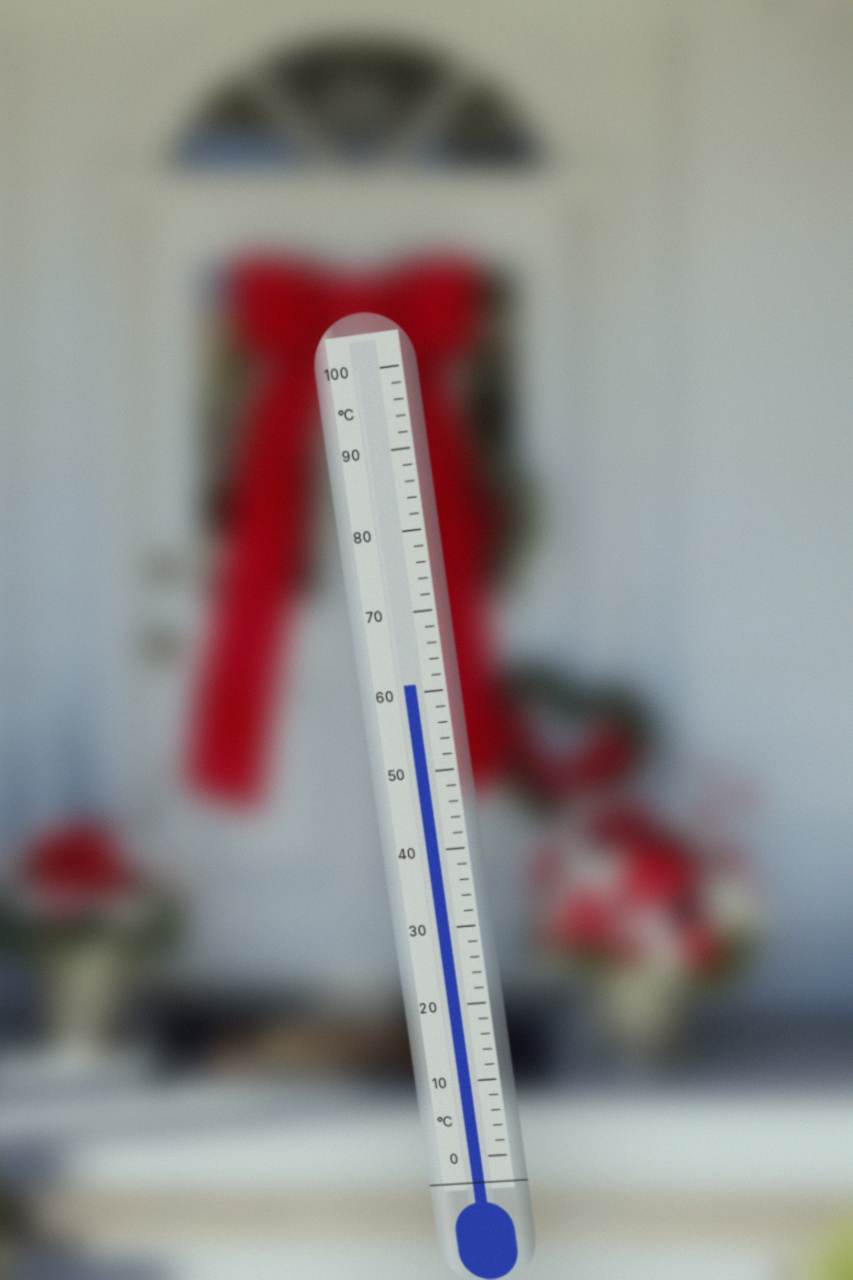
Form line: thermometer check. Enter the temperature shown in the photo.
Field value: 61 °C
